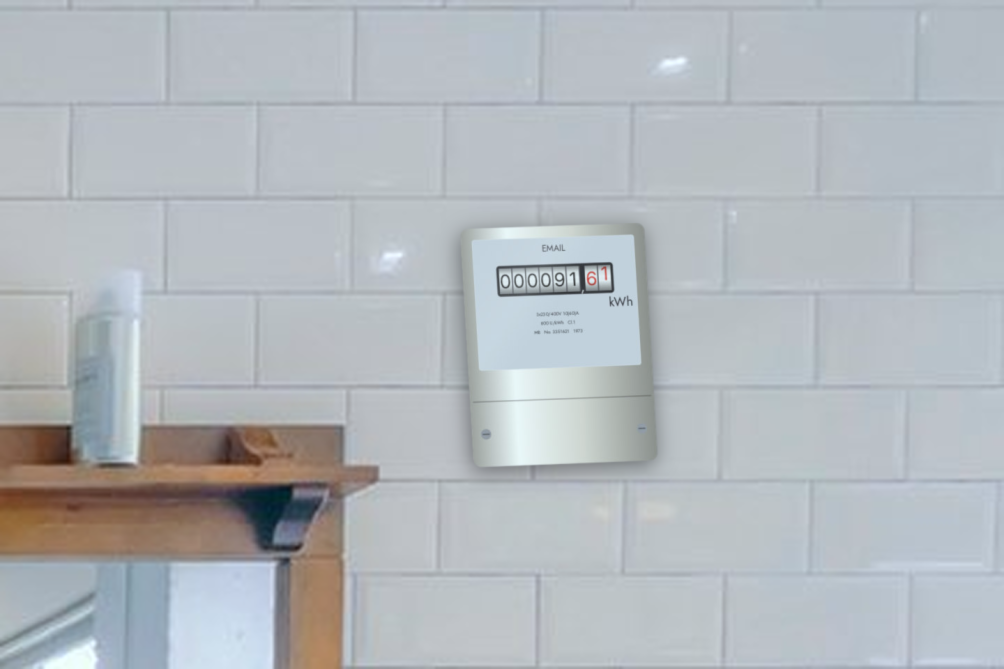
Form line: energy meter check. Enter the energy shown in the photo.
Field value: 91.61 kWh
